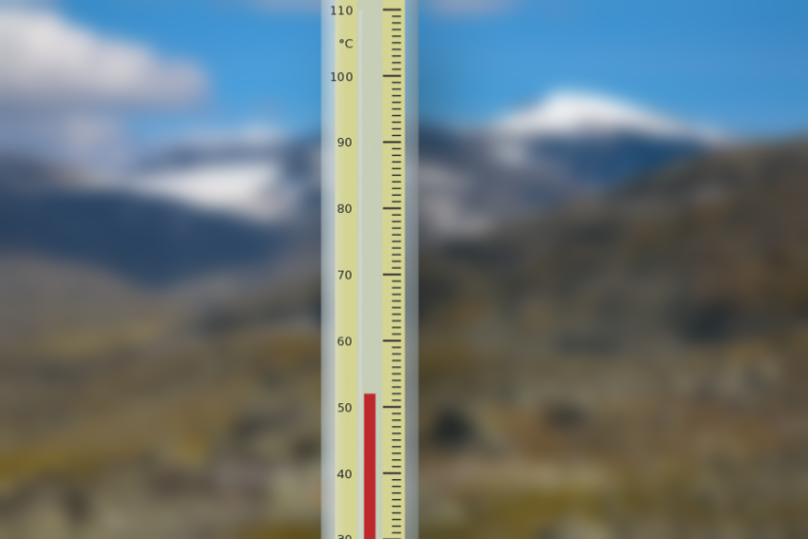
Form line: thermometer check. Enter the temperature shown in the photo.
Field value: 52 °C
